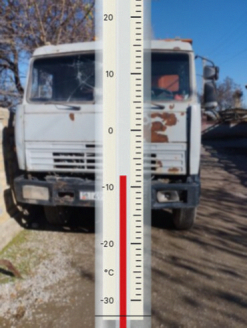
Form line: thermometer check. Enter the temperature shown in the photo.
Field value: -8 °C
